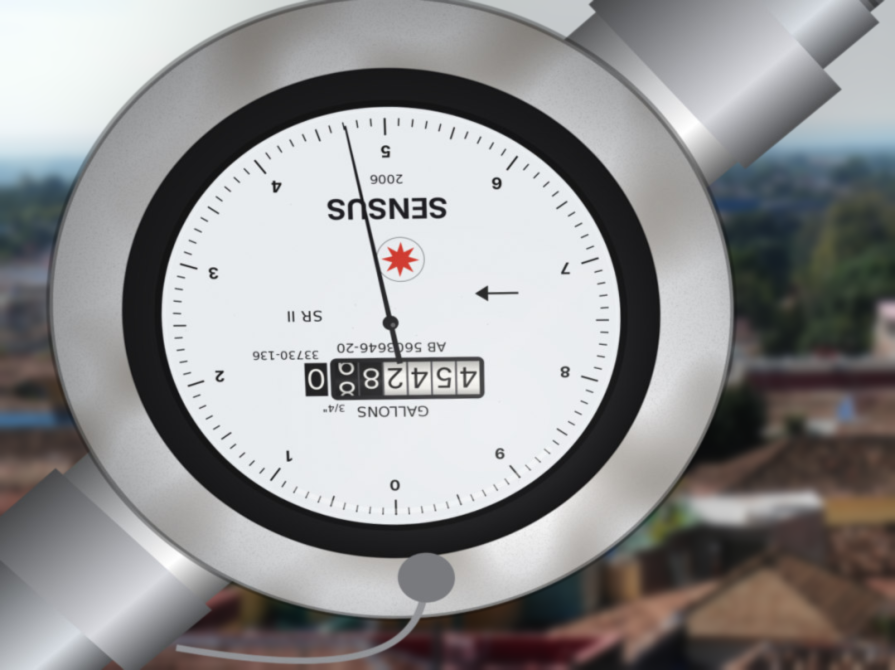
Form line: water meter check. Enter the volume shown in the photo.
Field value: 4542884.7 gal
